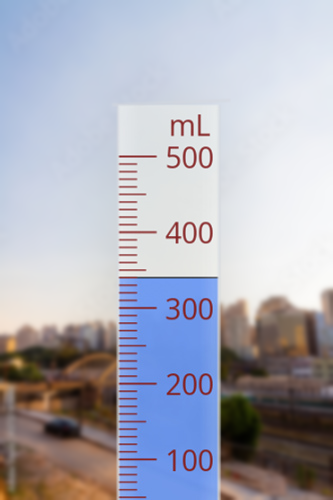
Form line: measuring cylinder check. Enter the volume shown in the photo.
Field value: 340 mL
